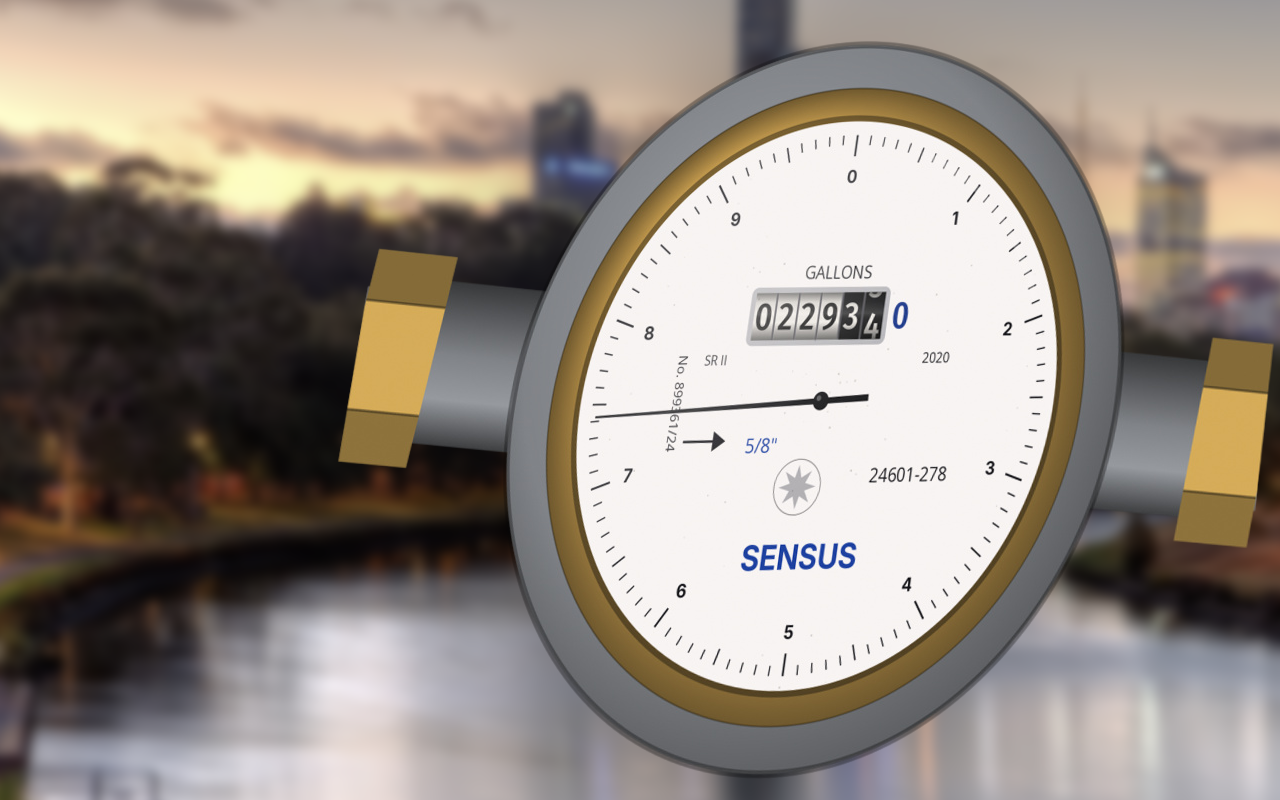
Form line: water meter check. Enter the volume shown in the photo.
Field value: 229337.4 gal
